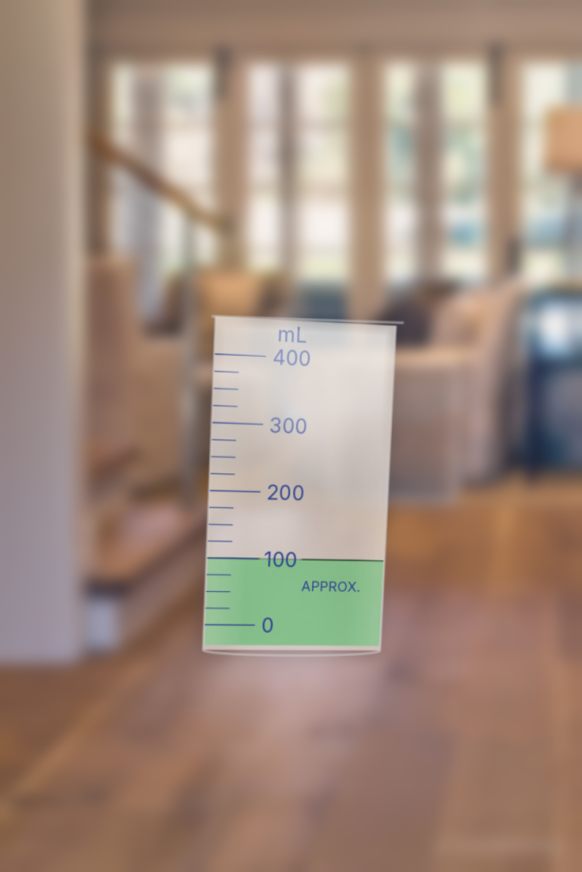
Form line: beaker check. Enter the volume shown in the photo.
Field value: 100 mL
